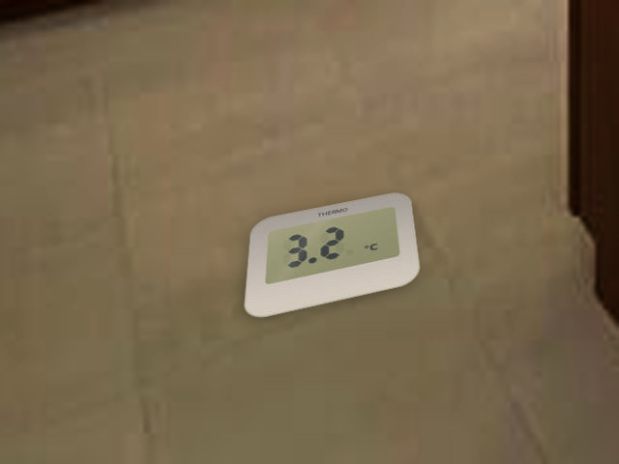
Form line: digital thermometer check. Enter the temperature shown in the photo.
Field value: 3.2 °C
